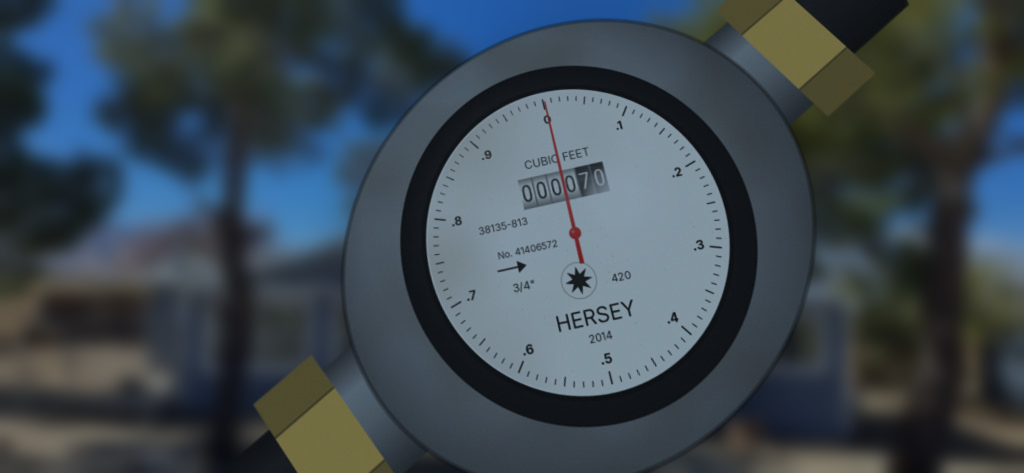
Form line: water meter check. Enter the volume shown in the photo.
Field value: 70.00 ft³
